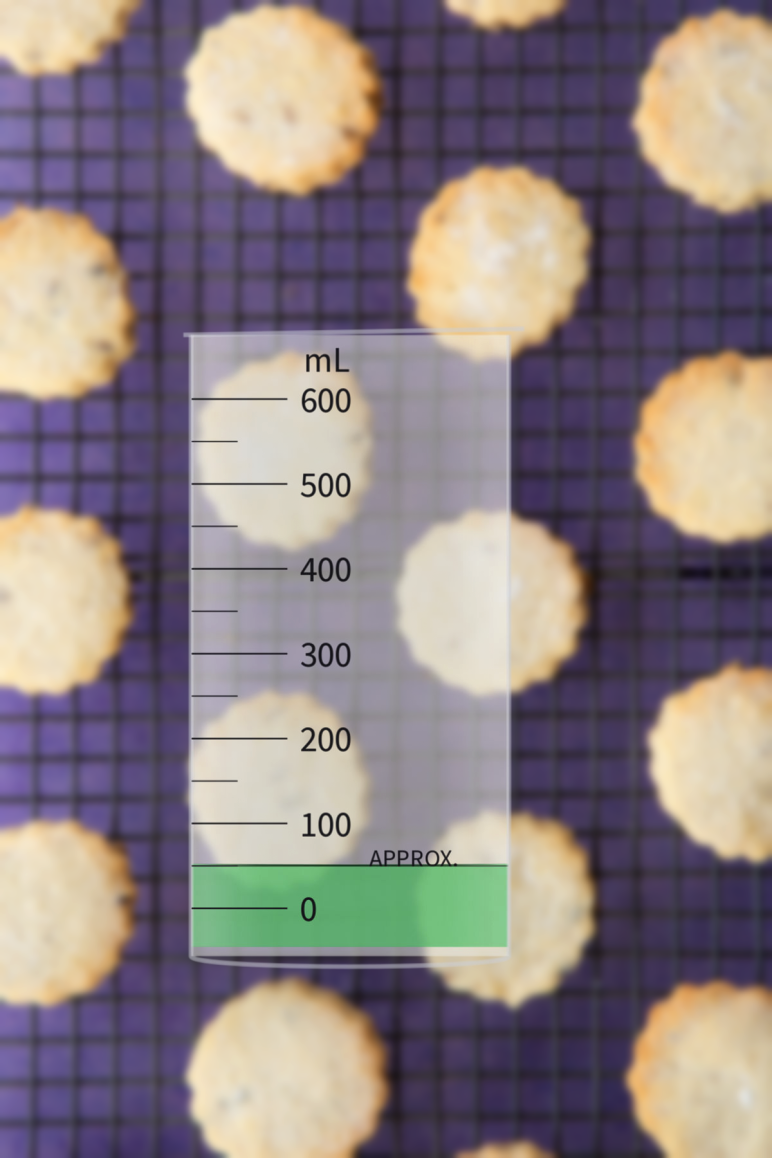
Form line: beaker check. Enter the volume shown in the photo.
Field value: 50 mL
